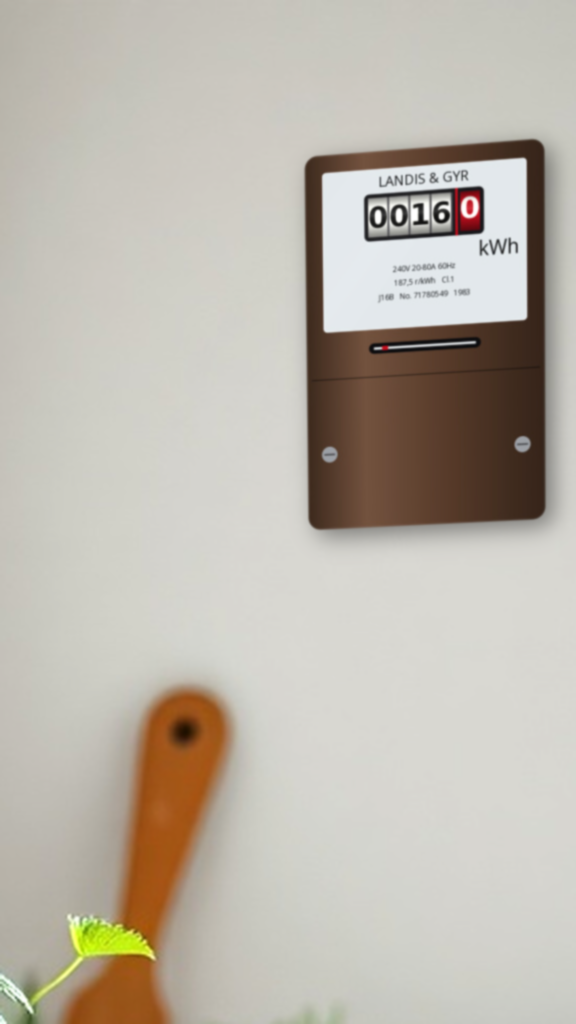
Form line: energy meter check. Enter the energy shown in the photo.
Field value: 16.0 kWh
